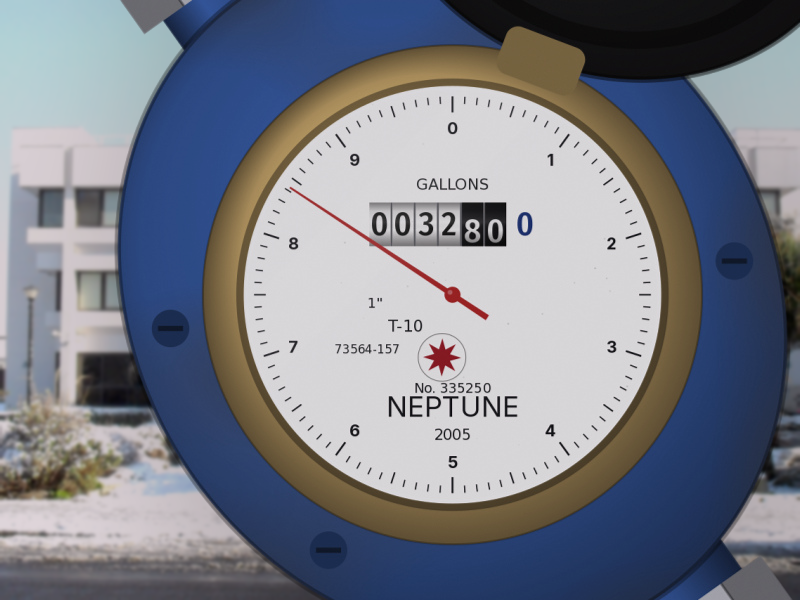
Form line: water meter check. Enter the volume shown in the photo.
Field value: 32798.4 gal
